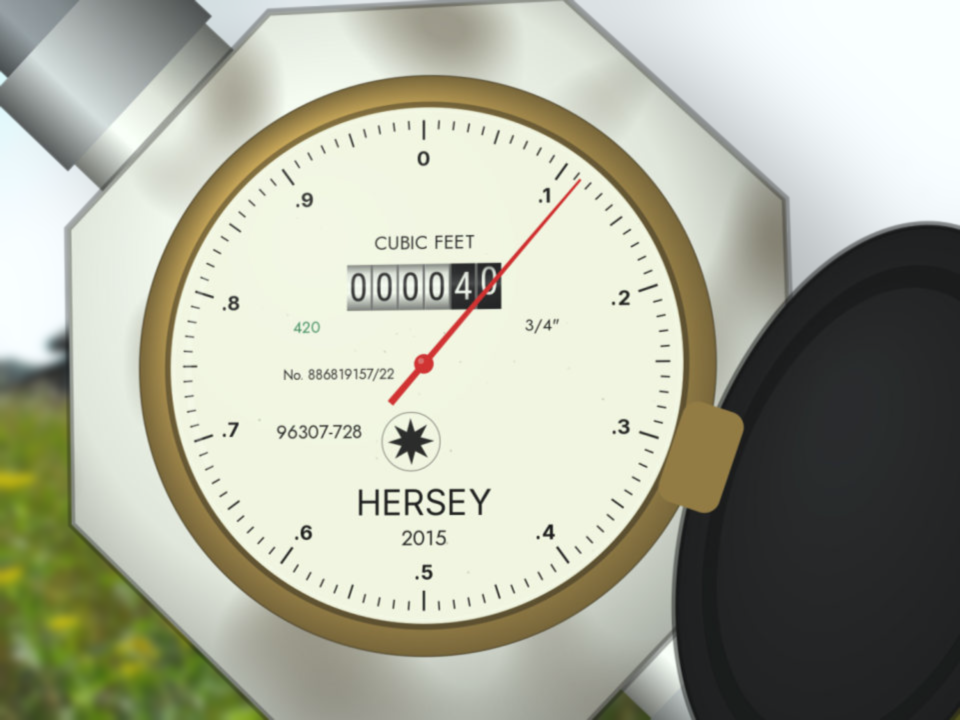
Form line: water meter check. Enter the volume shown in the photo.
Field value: 40.11 ft³
